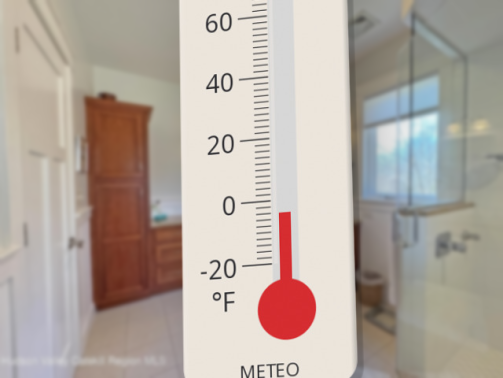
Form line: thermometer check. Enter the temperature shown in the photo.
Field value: -4 °F
